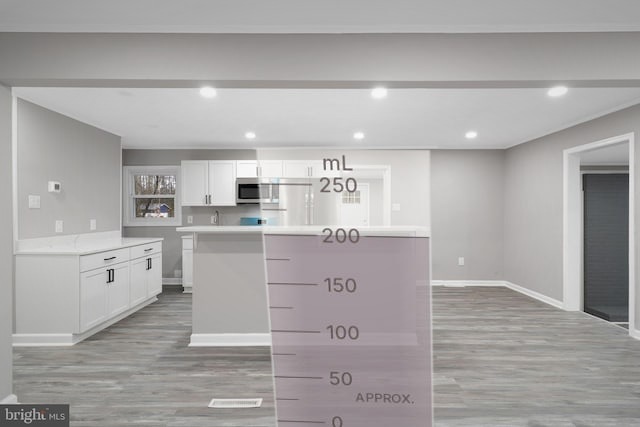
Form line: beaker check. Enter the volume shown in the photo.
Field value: 200 mL
